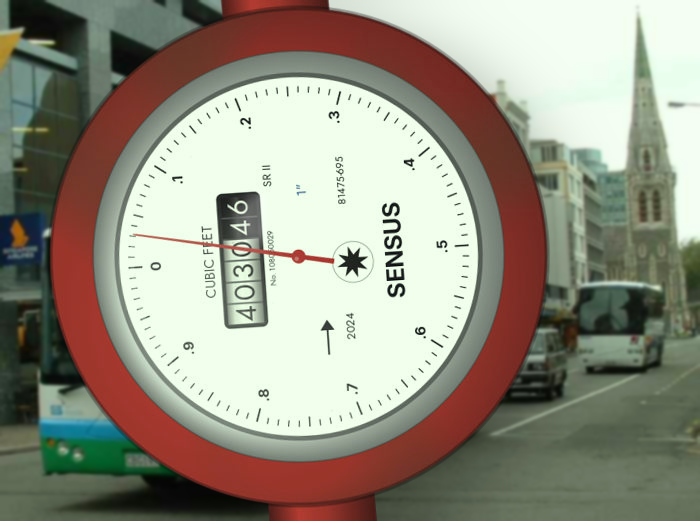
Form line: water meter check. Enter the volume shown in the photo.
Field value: 403046.03 ft³
